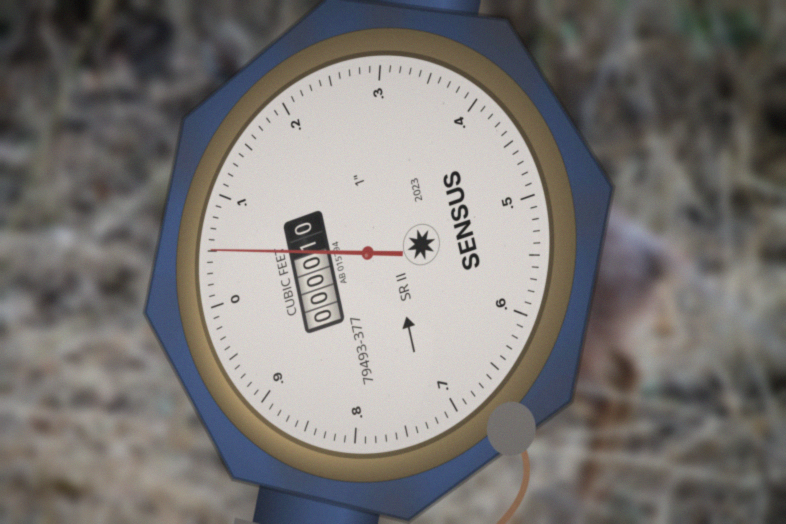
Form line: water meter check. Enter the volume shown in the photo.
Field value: 10.05 ft³
